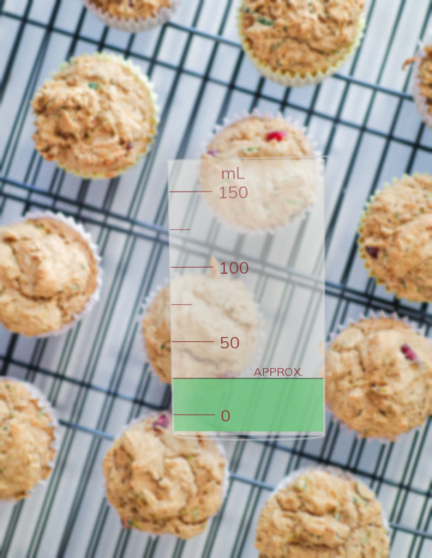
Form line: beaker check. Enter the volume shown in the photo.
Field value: 25 mL
